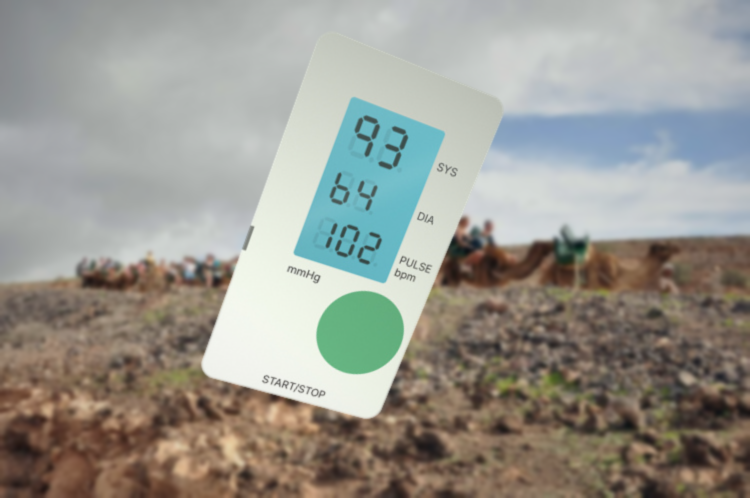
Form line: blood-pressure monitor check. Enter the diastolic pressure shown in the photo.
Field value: 64 mmHg
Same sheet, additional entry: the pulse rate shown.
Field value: 102 bpm
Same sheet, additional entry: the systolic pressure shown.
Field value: 93 mmHg
